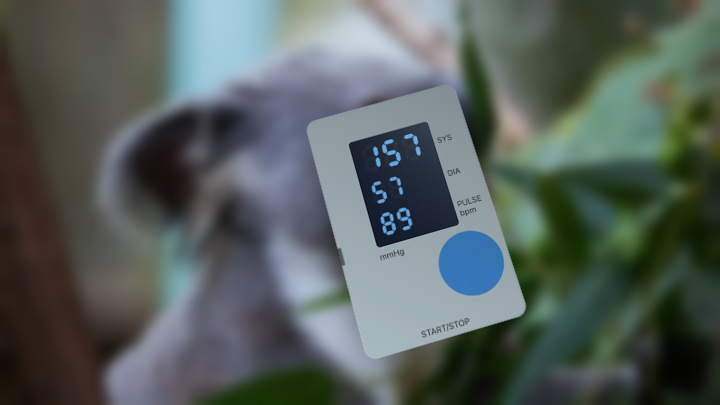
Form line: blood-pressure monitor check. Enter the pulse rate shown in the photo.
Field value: 89 bpm
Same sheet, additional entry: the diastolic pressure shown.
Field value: 57 mmHg
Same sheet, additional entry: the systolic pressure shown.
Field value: 157 mmHg
